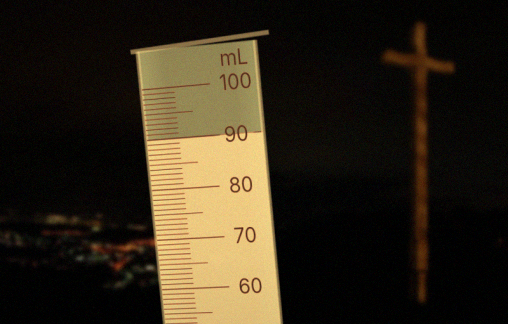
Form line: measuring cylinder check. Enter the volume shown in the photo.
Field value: 90 mL
